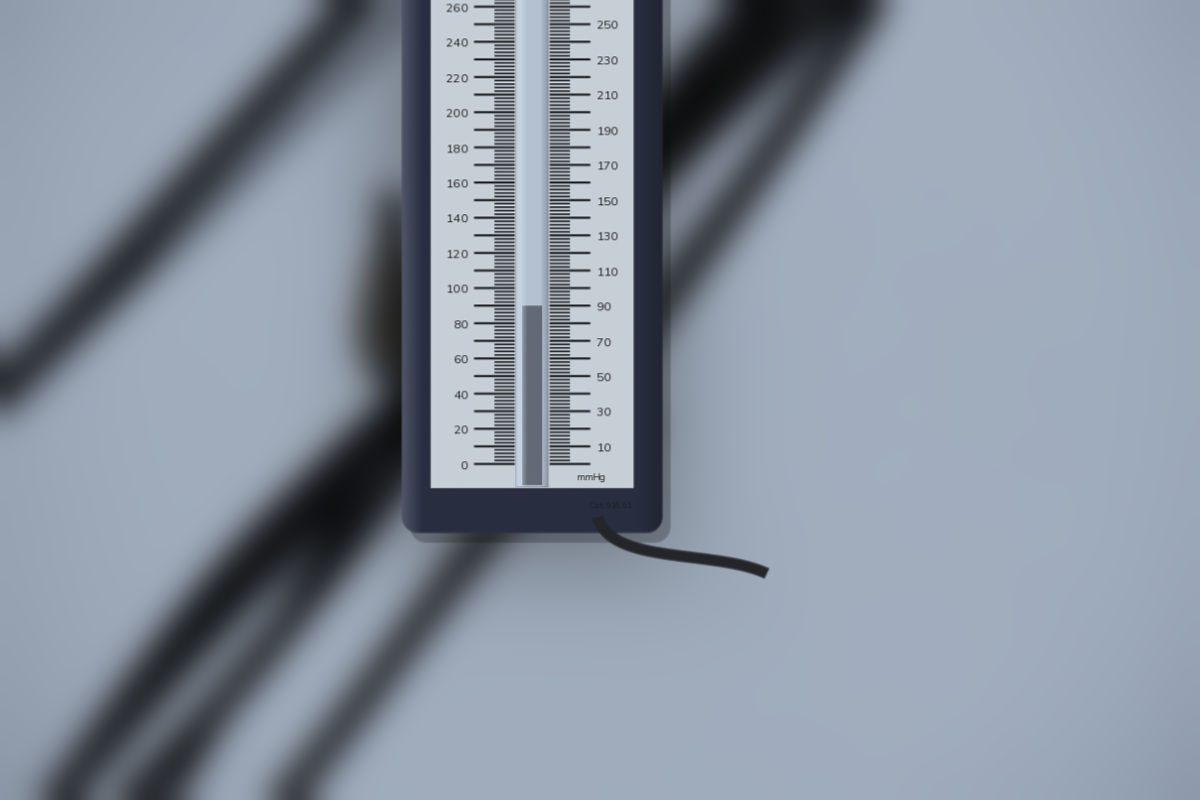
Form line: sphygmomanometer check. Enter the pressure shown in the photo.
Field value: 90 mmHg
